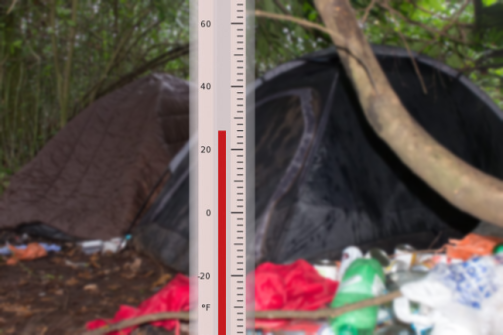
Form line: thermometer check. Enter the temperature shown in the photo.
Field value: 26 °F
